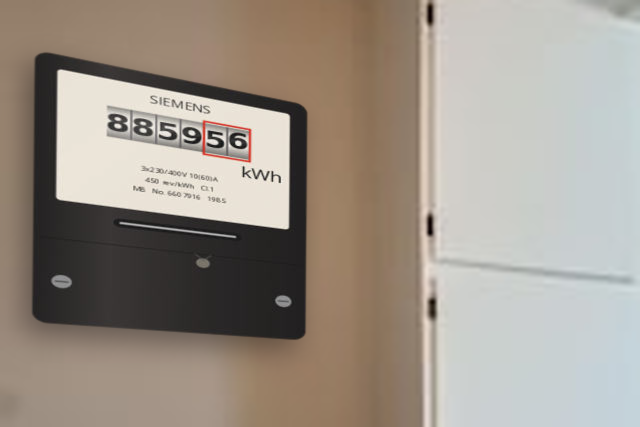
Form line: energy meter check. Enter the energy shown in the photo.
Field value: 8859.56 kWh
